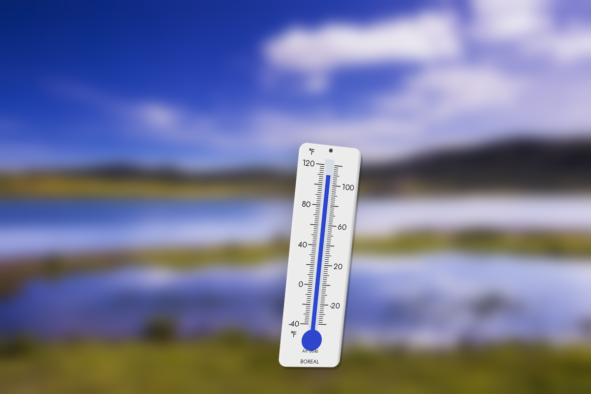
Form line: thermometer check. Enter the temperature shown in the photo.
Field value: 110 °F
